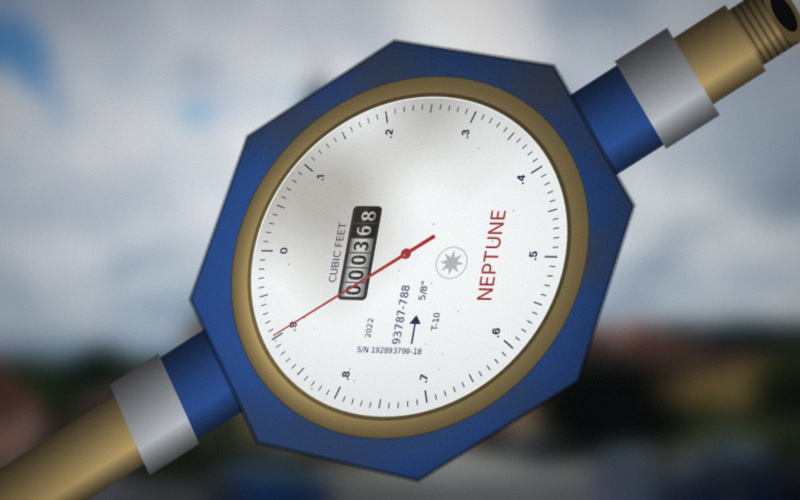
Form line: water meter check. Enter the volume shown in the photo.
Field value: 367.90 ft³
